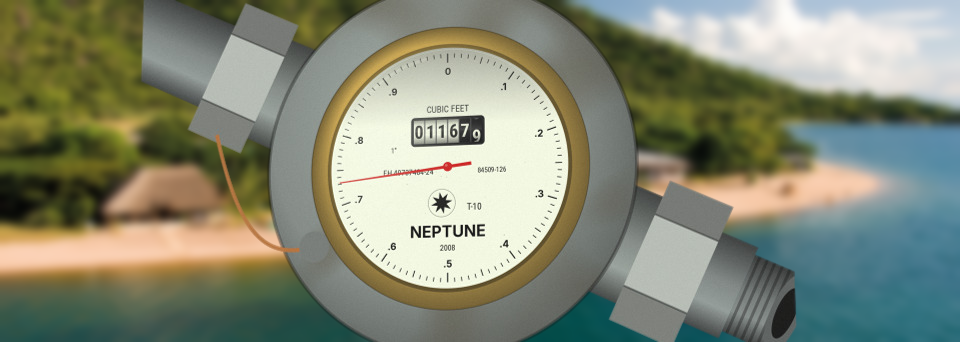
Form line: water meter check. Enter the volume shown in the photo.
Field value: 11678.73 ft³
